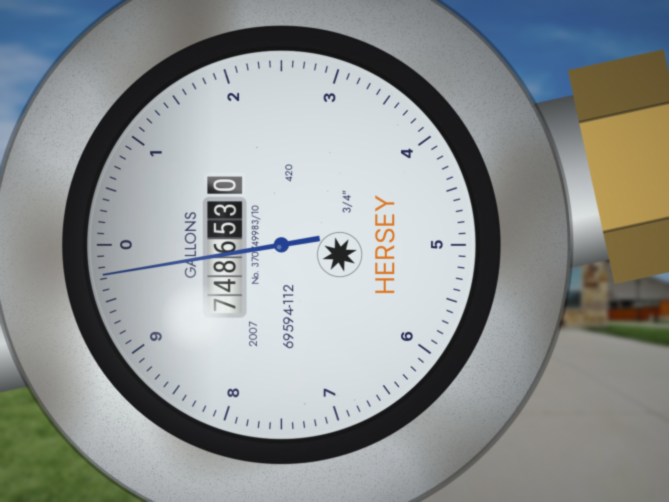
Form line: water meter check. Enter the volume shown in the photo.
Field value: 7486529.7 gal
